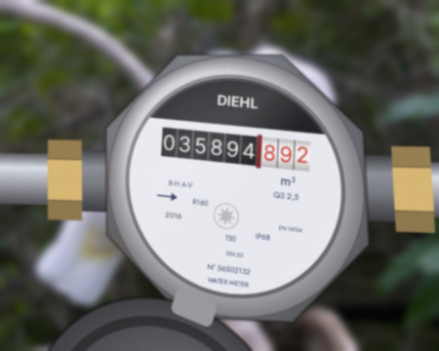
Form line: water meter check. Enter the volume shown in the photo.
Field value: 35894.892 m³
